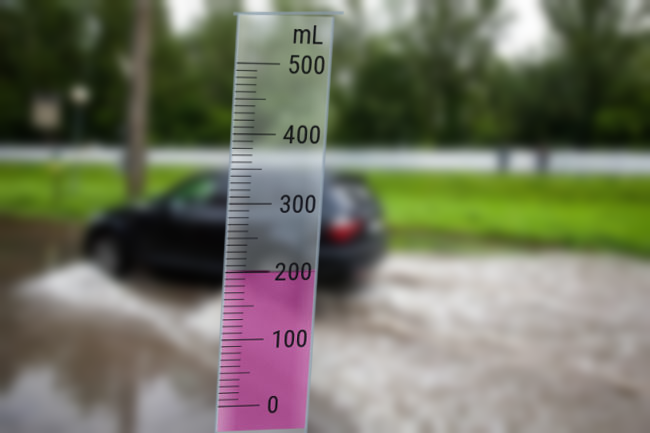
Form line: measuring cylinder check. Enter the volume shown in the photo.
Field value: 200 mL
